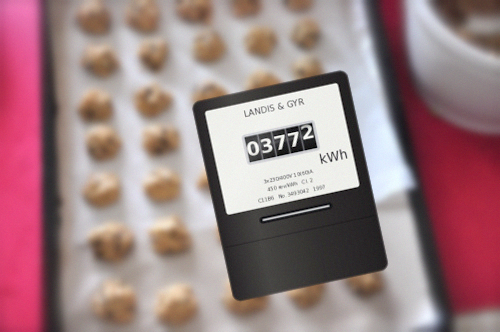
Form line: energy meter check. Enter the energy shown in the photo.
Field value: 3772 kWh
